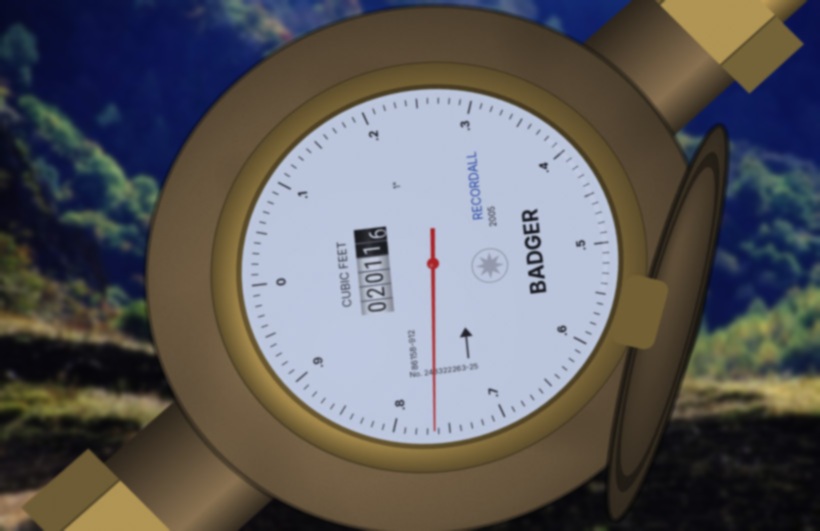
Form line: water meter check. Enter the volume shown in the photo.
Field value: 20115.76 ft³
